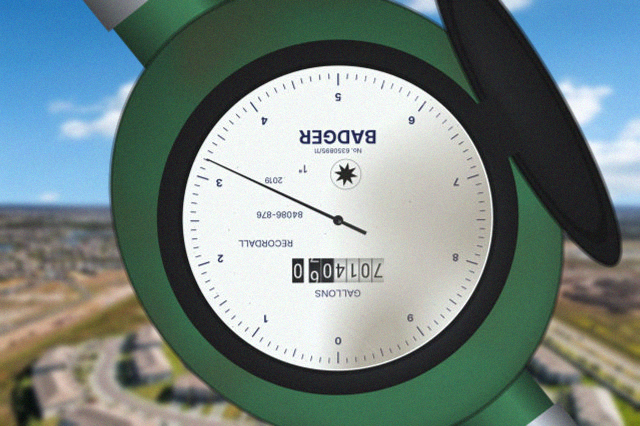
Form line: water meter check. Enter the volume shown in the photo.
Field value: 7014063.2 gal
